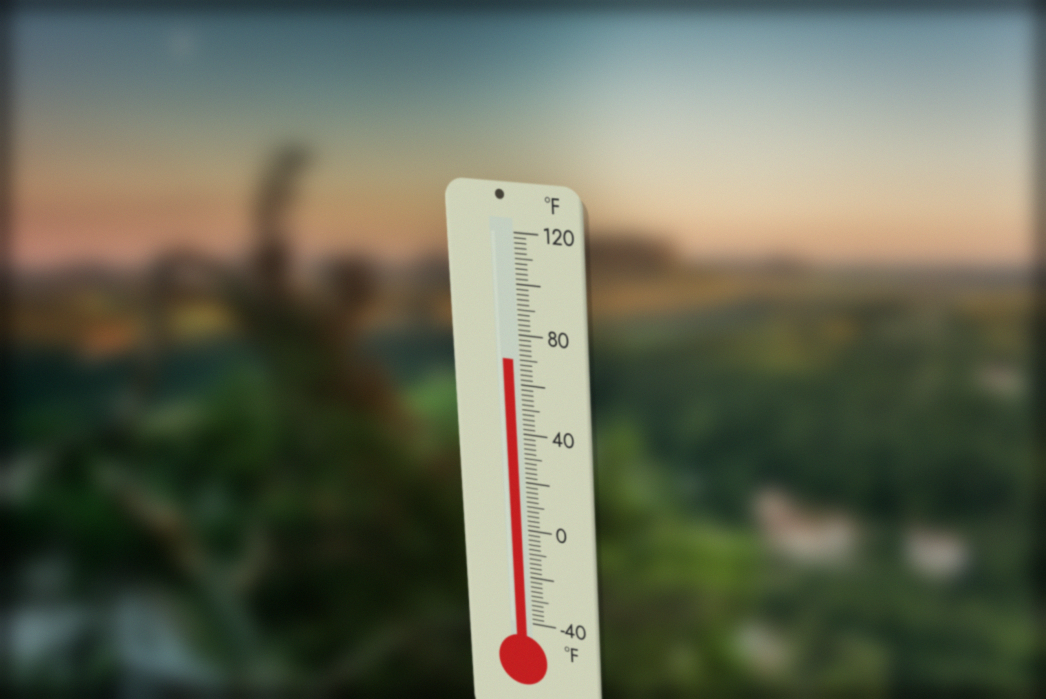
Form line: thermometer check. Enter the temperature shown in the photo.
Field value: 70 °F
